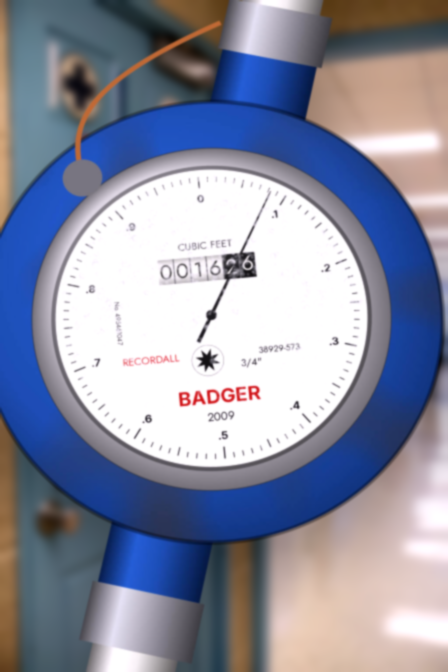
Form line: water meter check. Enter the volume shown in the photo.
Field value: 1626.08 ft³
